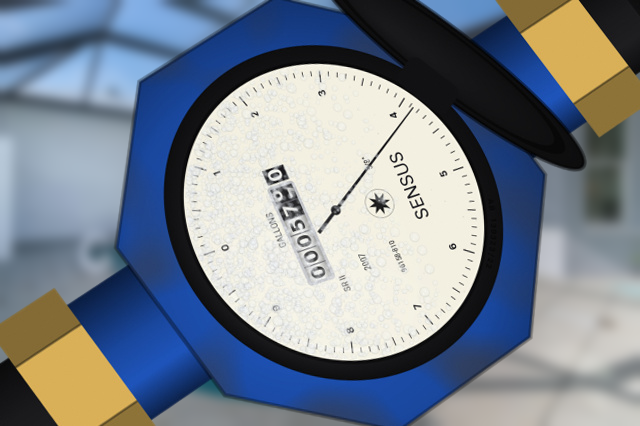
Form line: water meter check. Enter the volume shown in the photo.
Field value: 5764.1 gal
